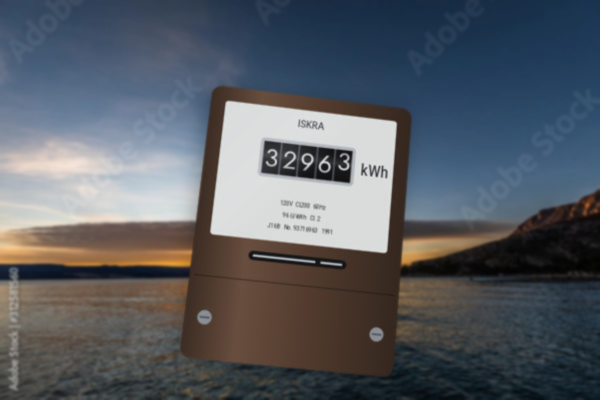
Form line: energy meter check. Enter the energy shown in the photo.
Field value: 32963 kWh
